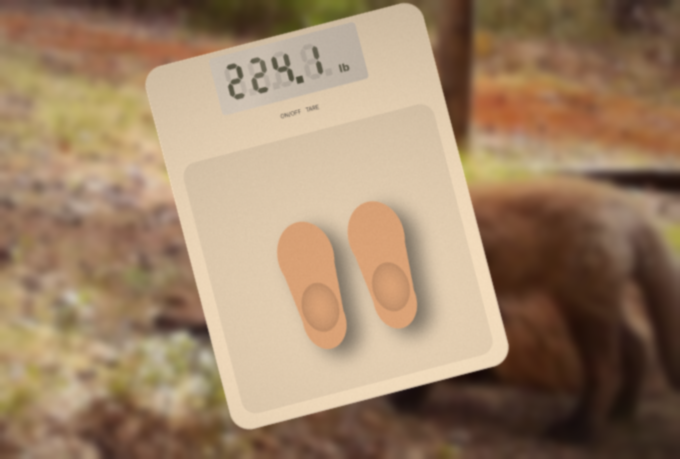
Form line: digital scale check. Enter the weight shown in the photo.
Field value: 224.1 lb
